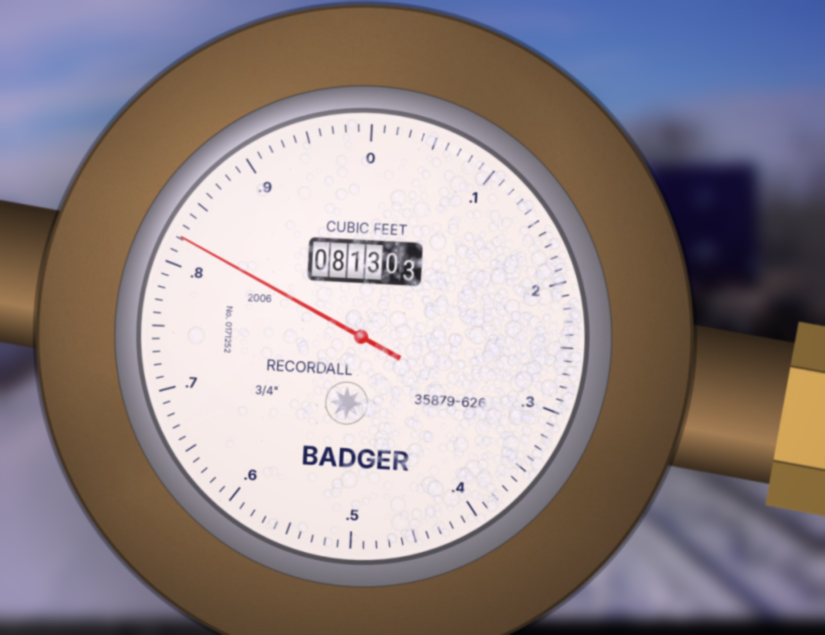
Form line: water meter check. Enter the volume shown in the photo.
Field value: 81302.82 ft³
